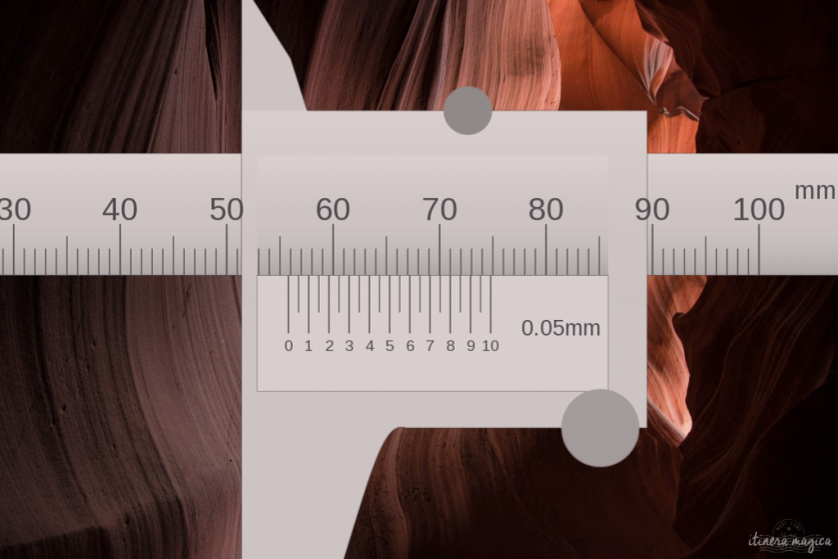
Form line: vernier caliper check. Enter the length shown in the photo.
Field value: 55.8 mm
